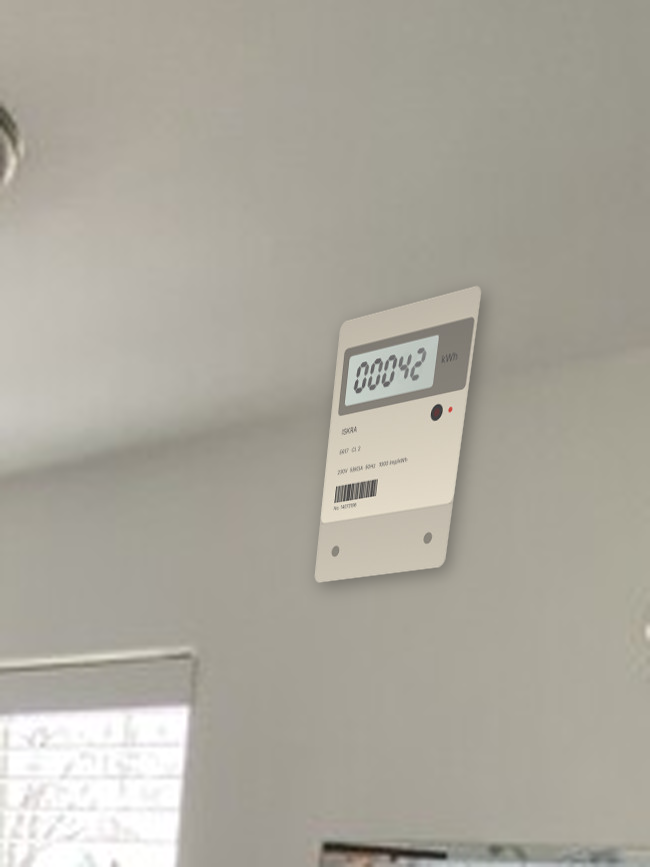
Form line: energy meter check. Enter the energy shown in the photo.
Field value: 42 kWh
